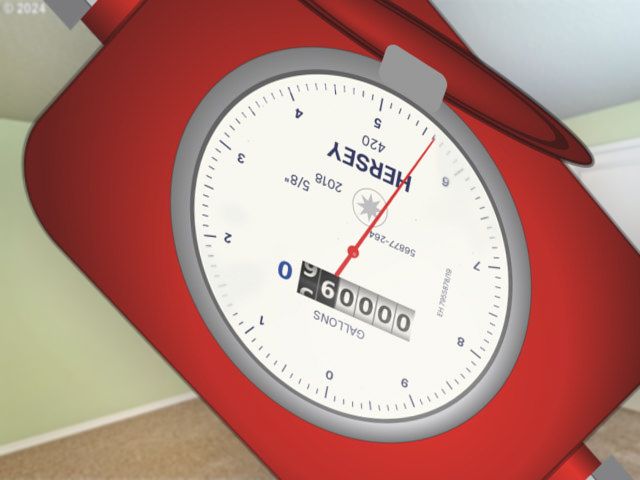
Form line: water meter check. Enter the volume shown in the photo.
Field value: 955.6 gal
